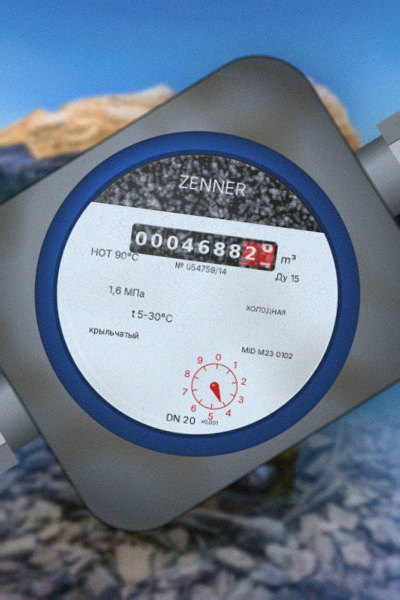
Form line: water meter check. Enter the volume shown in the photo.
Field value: 4688.264 m³
